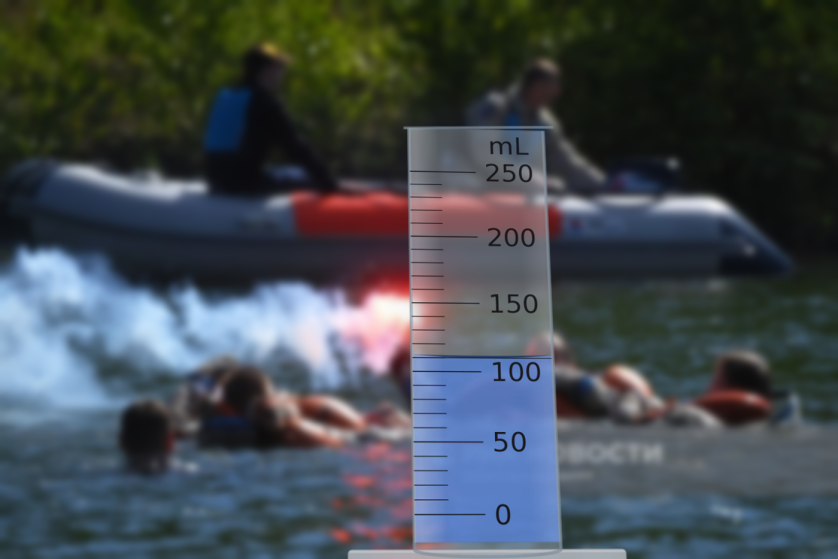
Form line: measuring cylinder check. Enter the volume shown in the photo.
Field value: 110 mL
